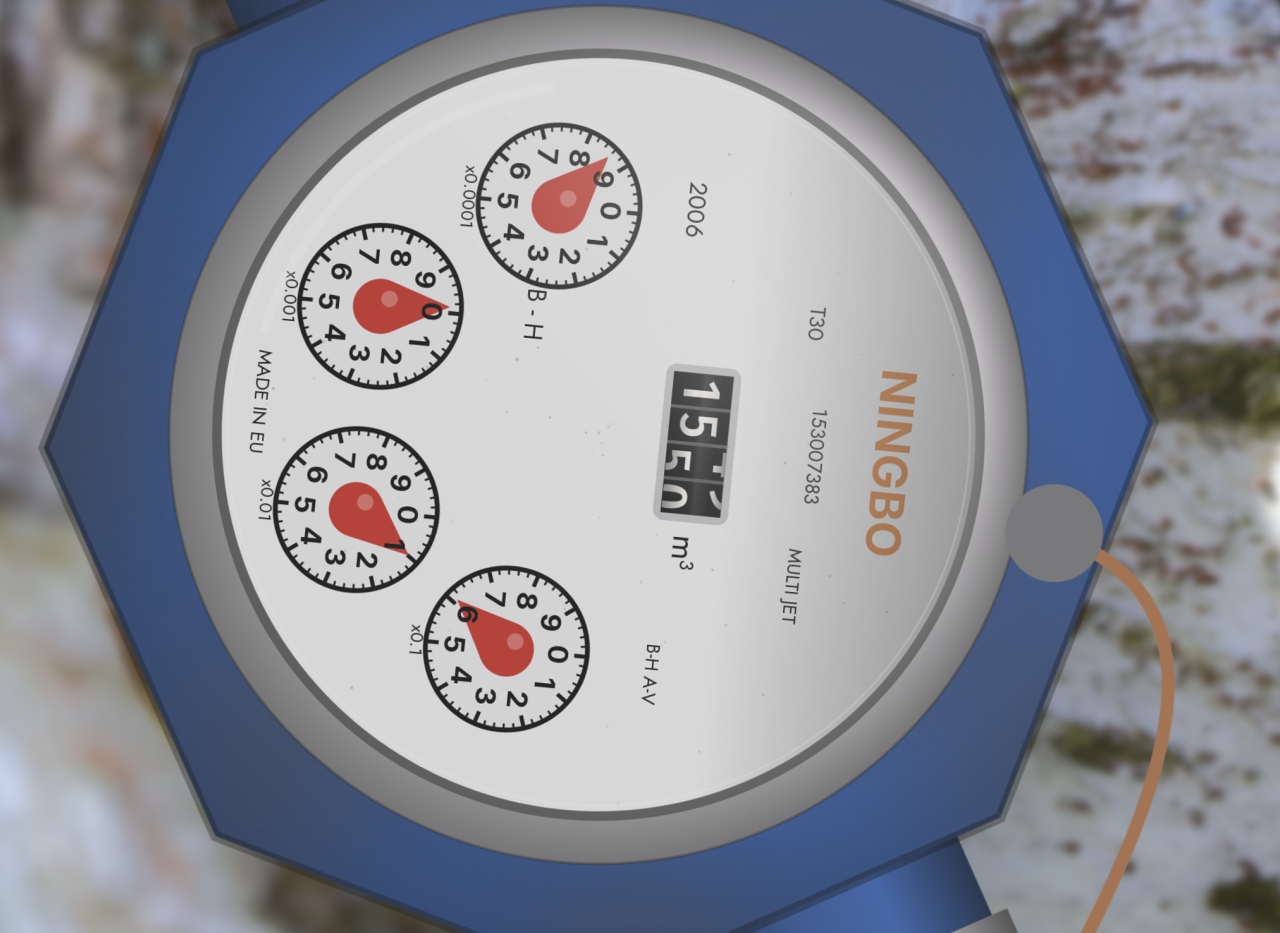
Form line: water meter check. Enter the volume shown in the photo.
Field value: 1549.6098 m³
